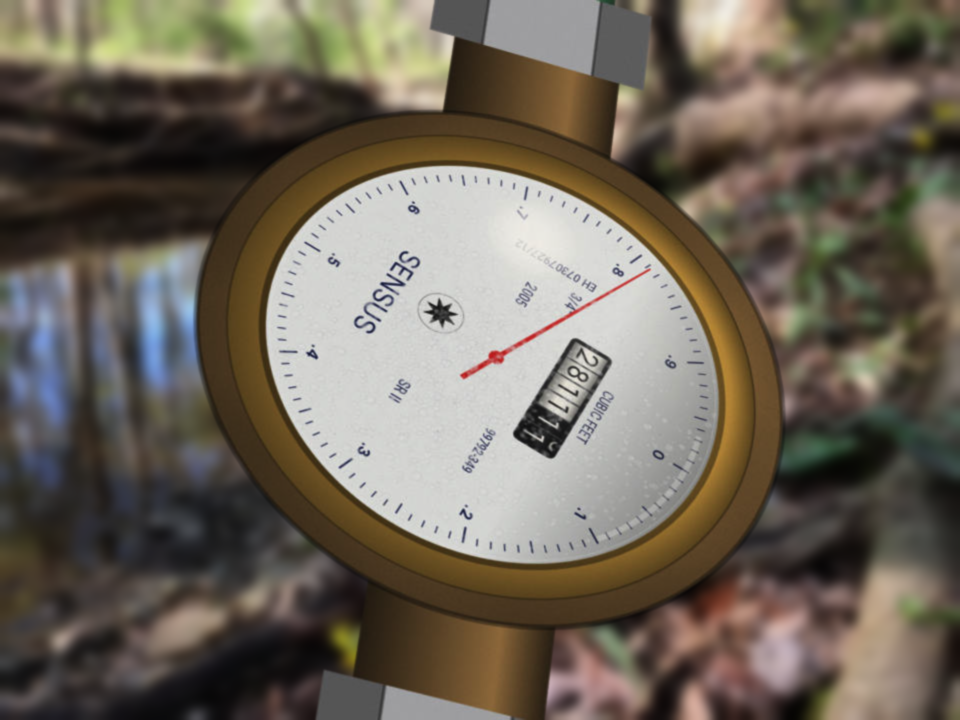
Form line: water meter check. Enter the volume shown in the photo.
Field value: 281110.81 ft³
